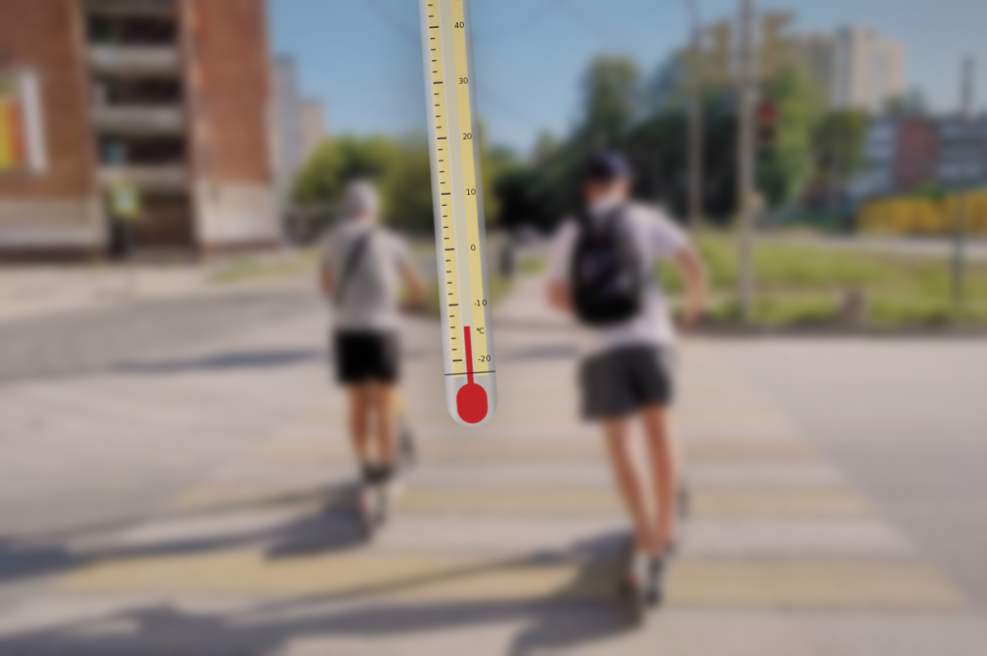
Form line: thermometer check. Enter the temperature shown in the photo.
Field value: -14 °C
